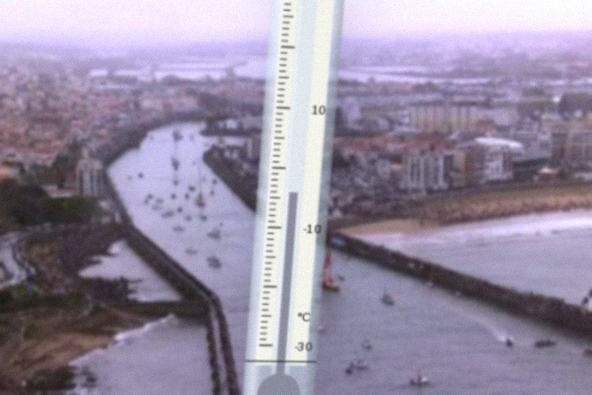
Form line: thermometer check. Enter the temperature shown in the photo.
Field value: -4 °C
